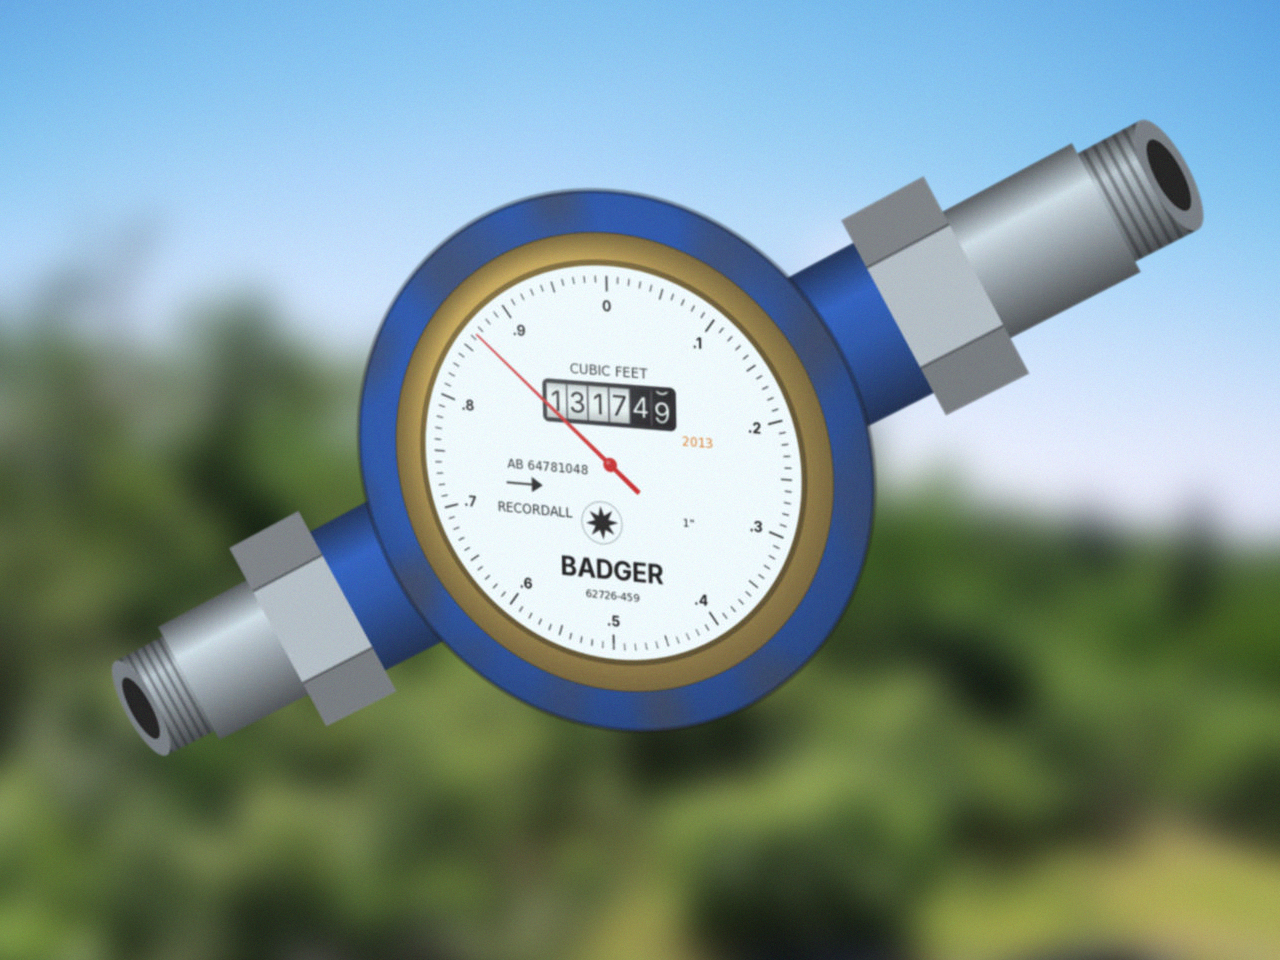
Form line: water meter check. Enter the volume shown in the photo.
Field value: 131748.86 ft³
